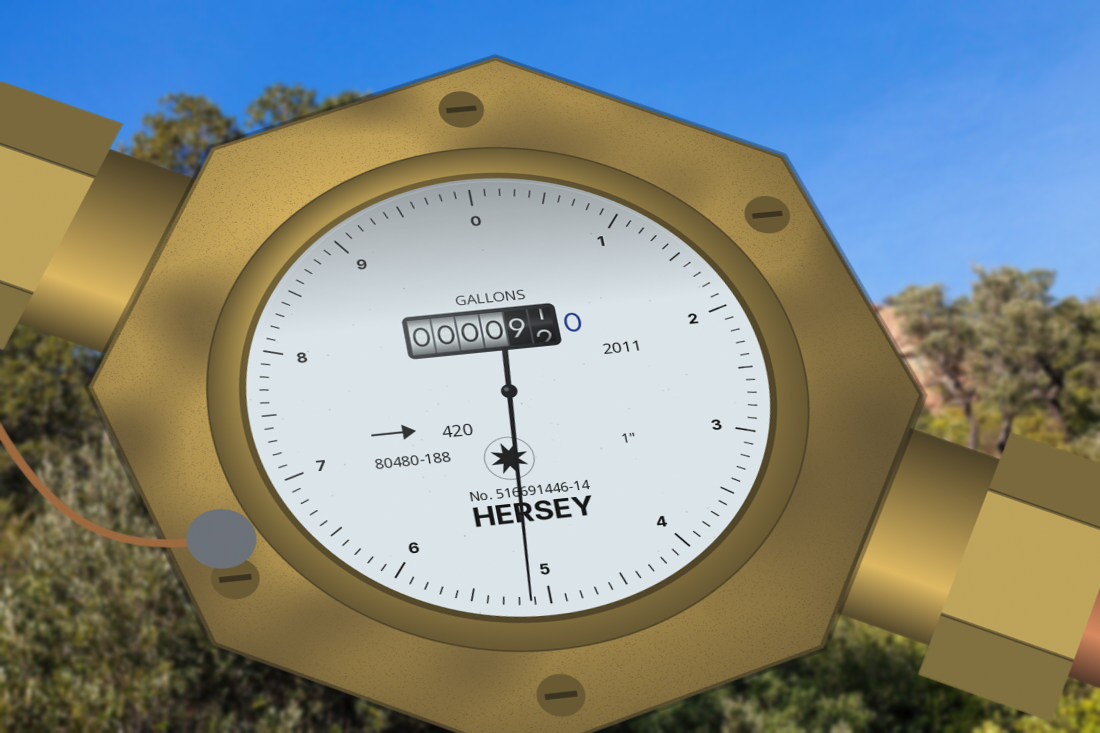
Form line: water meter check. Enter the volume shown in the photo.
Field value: 915.1 gal
